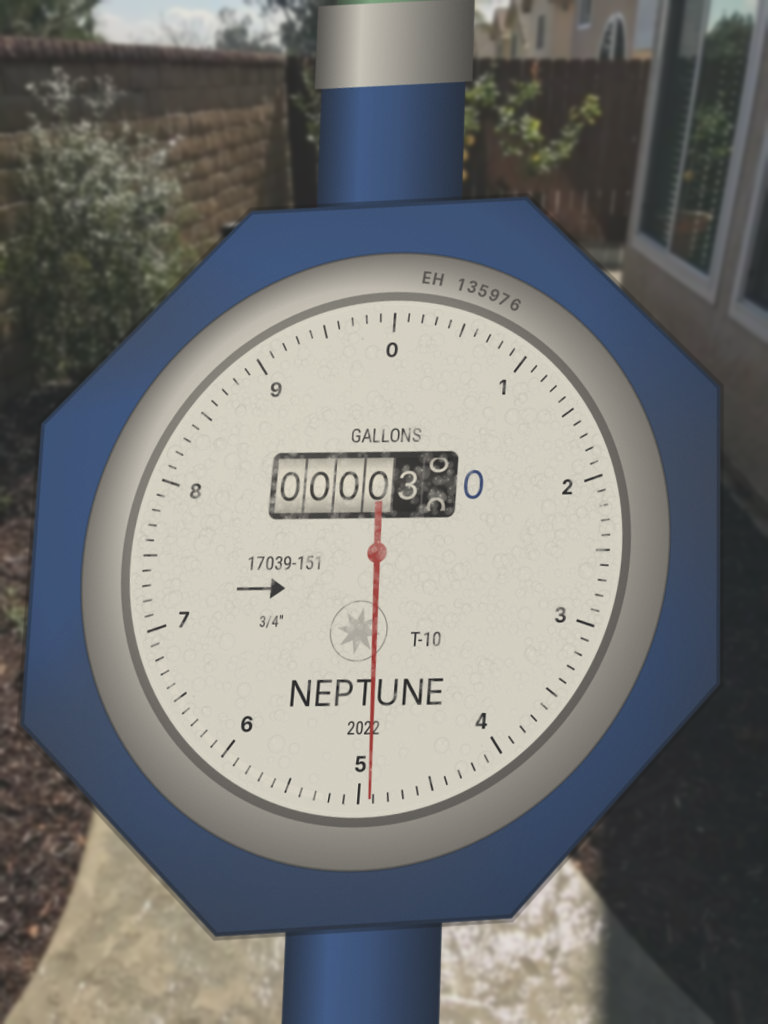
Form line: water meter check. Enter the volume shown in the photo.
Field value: 384.9 gal
